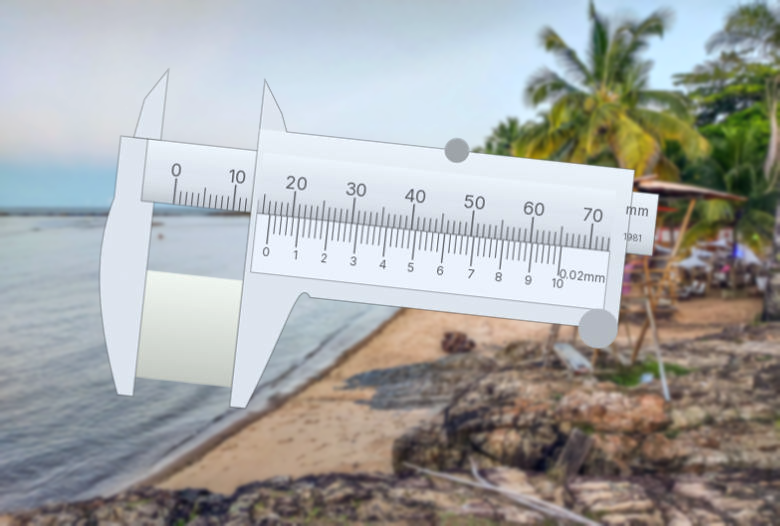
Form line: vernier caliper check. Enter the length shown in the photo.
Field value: 16.2 mm
